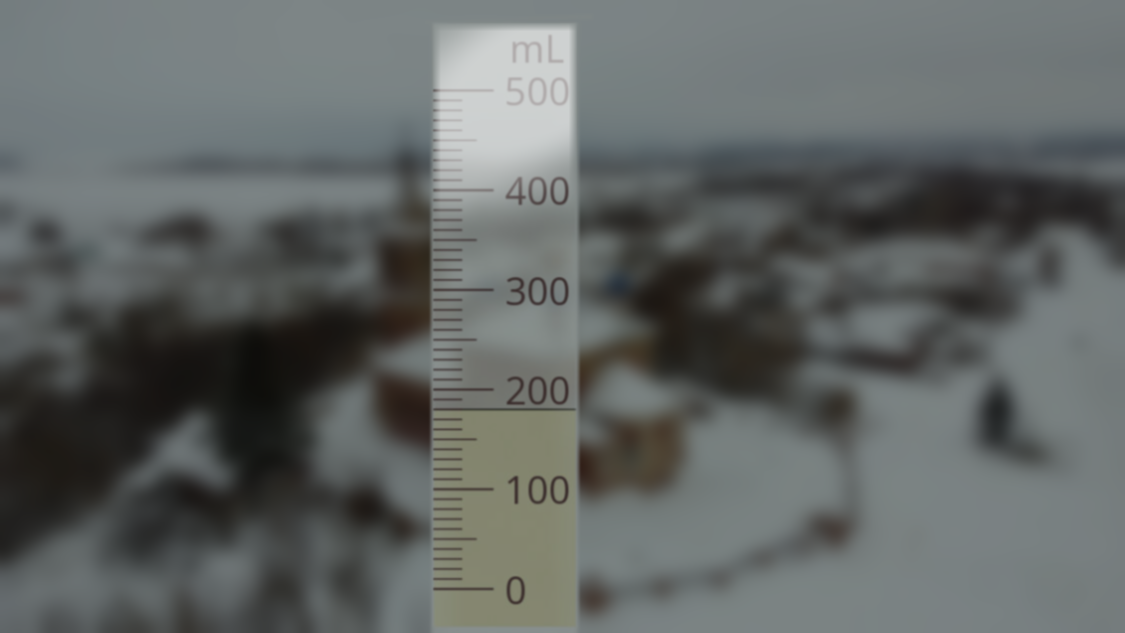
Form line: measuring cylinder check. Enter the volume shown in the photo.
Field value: 180 mL
